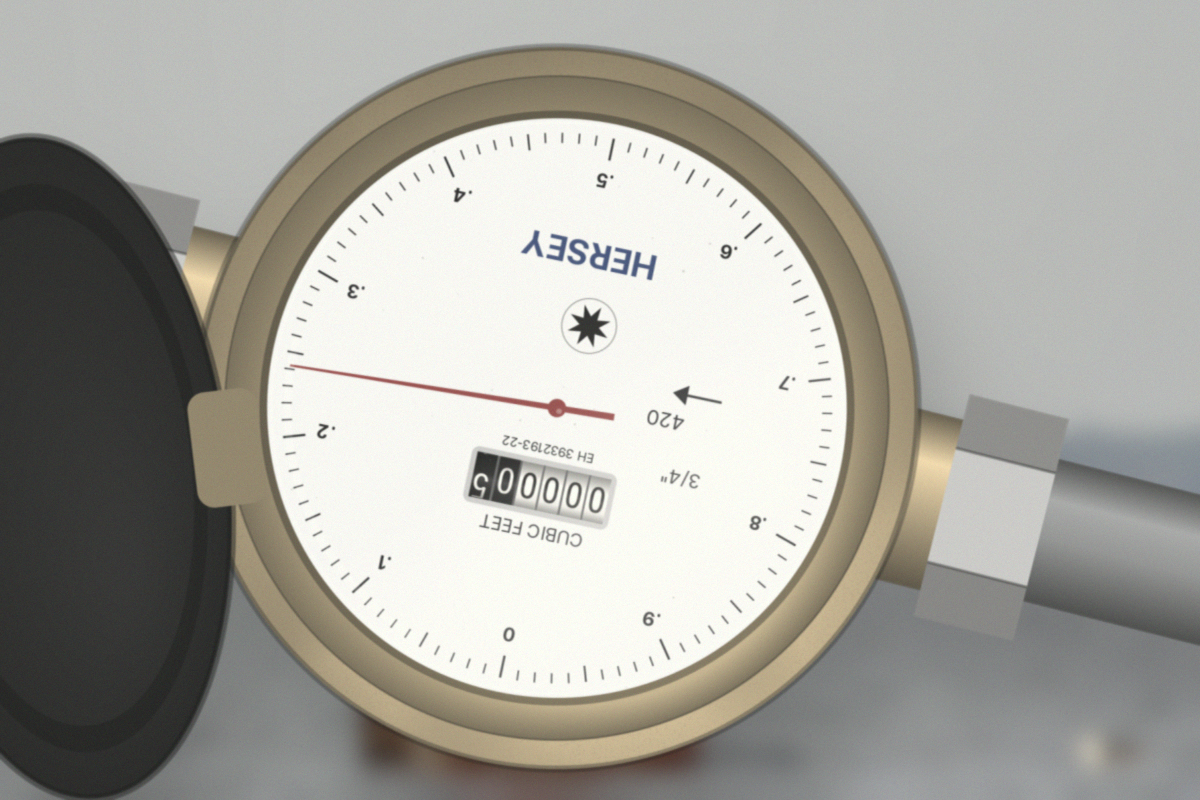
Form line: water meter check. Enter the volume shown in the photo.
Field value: 5.24 ft³
